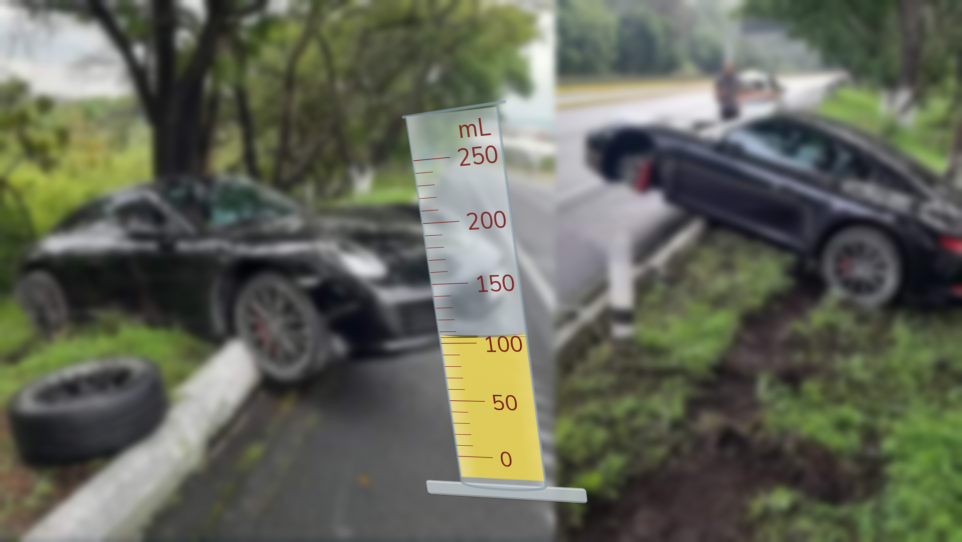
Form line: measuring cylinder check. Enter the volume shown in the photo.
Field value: 105 mL
